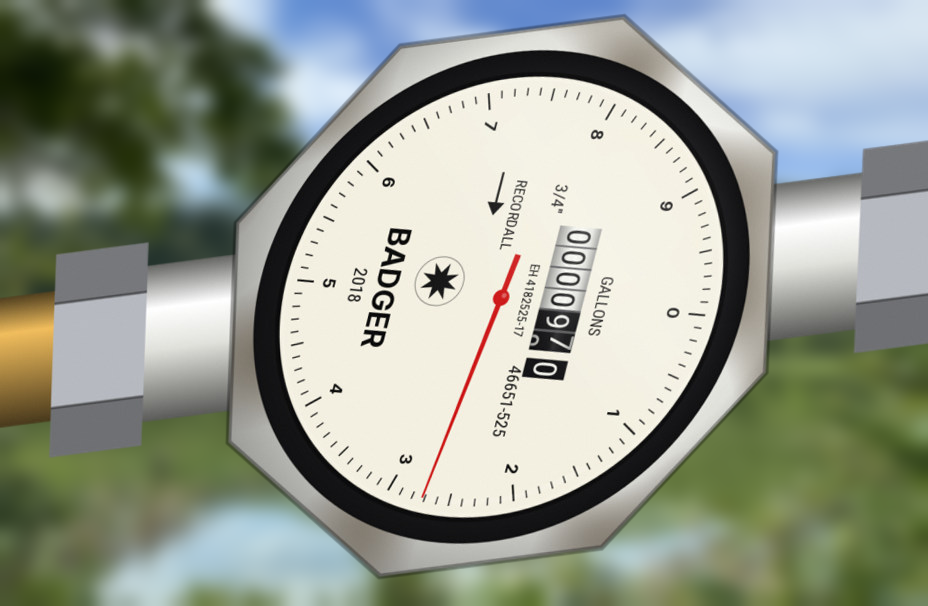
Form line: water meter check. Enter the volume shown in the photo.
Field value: 972.7 gal
